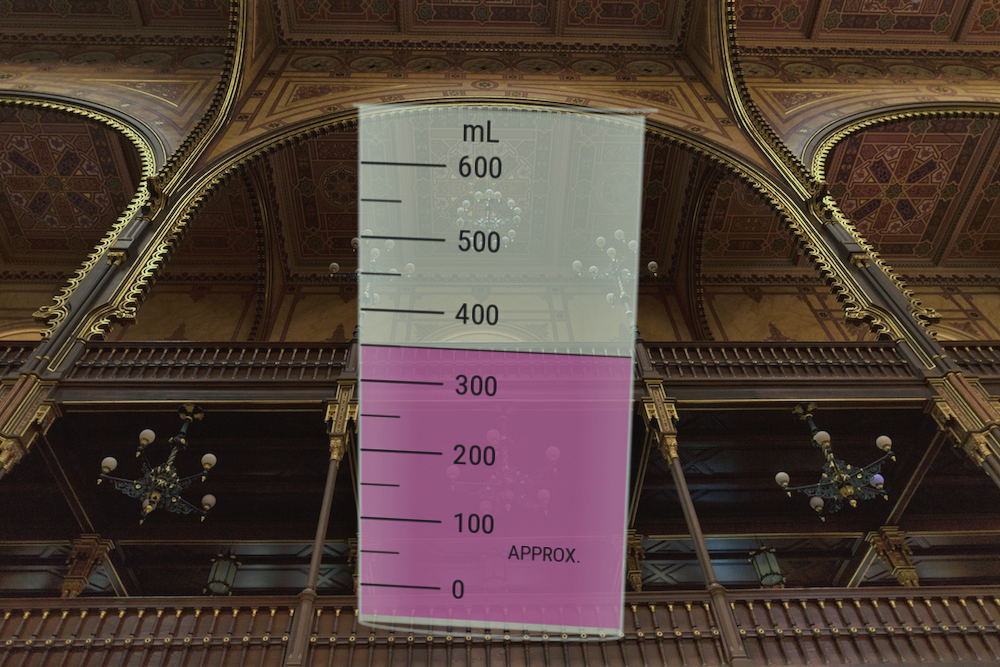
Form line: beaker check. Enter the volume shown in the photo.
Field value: 350 mL
